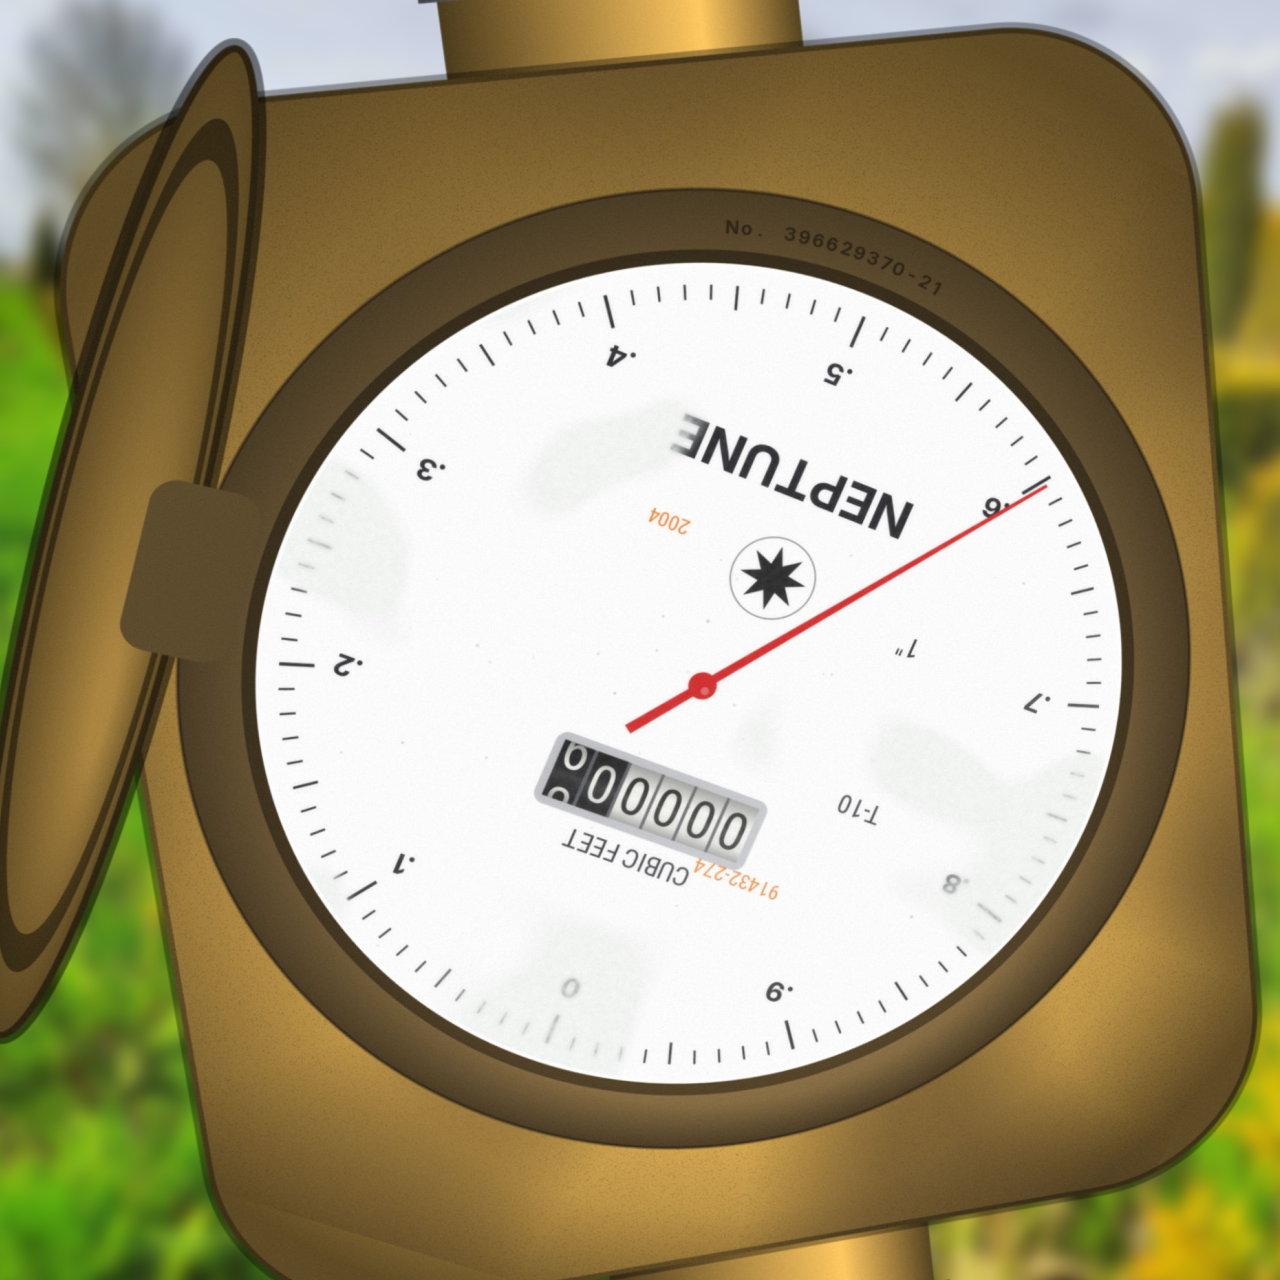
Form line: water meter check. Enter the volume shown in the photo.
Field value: 8.60 ft³
